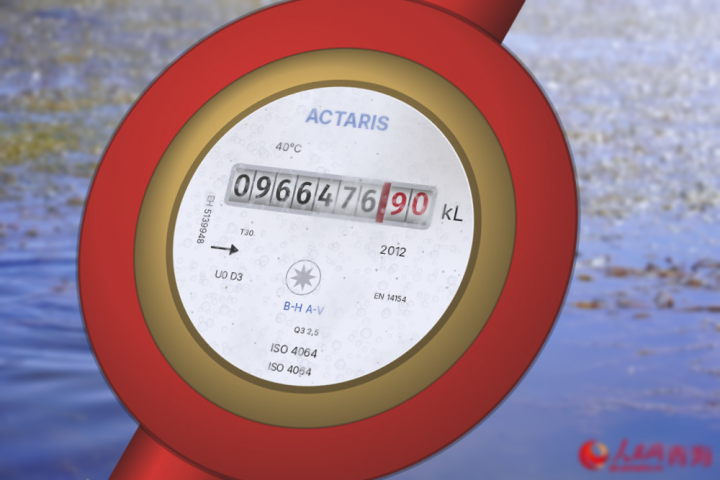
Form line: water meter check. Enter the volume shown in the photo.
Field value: 966476.90 kL
